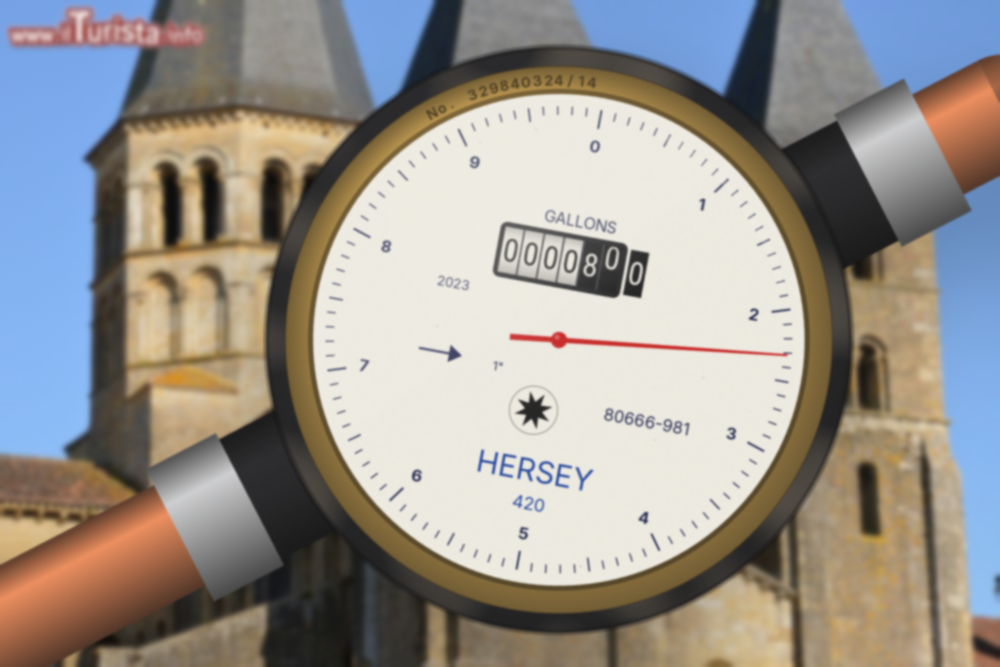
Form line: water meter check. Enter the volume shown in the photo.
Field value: 802.3 gal
